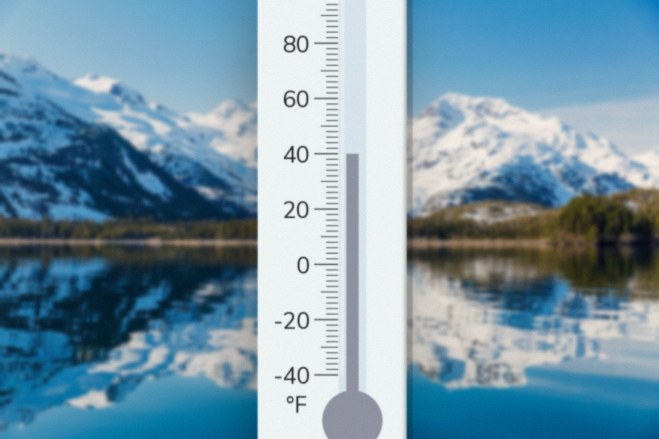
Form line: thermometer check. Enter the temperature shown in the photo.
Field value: 40 °F
